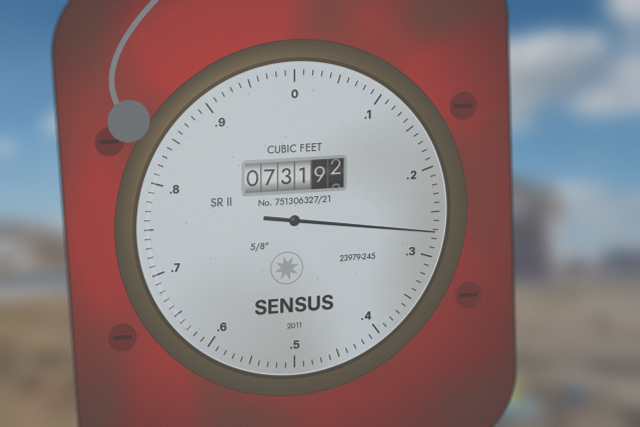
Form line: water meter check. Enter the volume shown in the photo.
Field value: 73192.27 ft³
